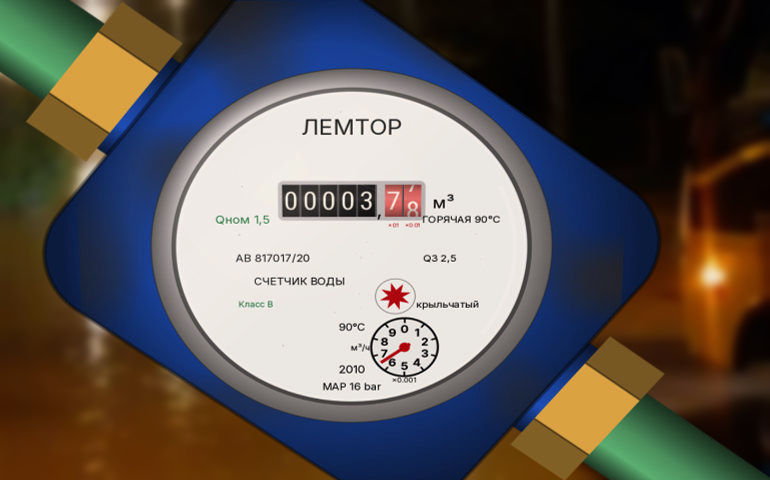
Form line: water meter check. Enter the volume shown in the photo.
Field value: 3.776 m³
